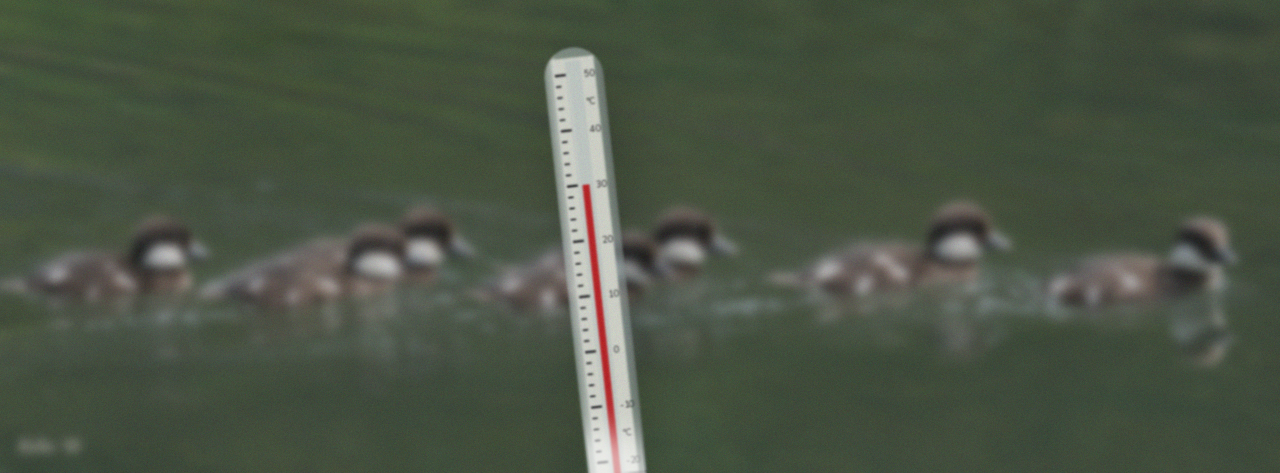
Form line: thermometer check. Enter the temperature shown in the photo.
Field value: 30 °C
